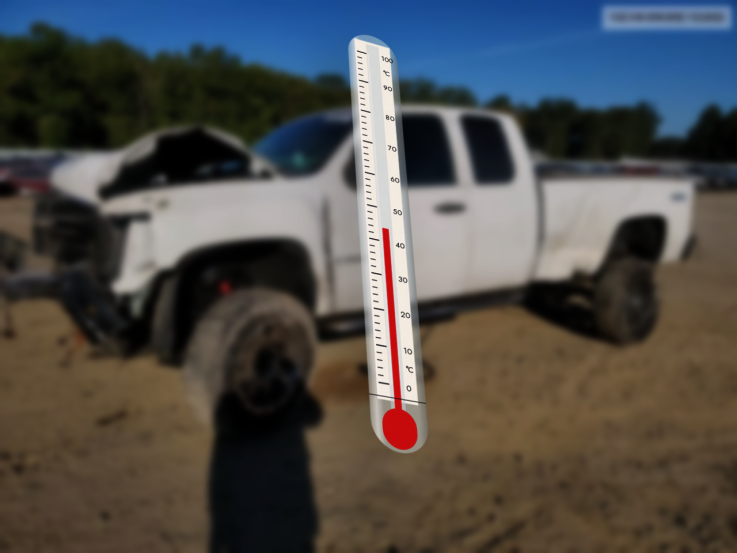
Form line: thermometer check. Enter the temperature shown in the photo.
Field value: 44 °C
